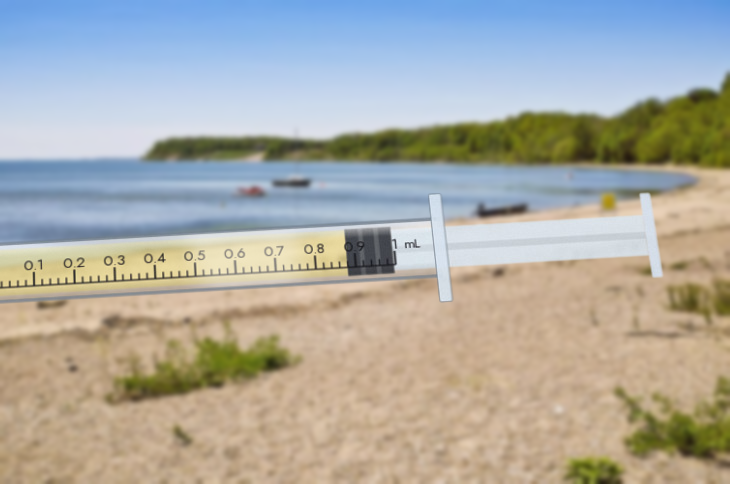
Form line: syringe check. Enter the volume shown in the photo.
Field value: 0.88 mL
